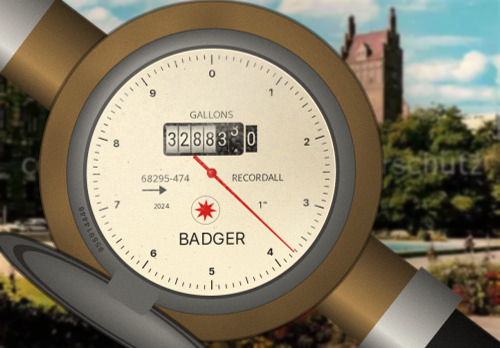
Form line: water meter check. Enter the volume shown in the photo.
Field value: 3288333.7 gal
